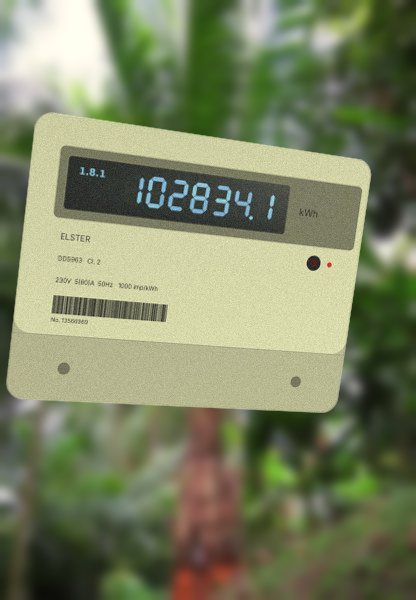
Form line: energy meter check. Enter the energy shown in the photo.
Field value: 102834.1 kWh
